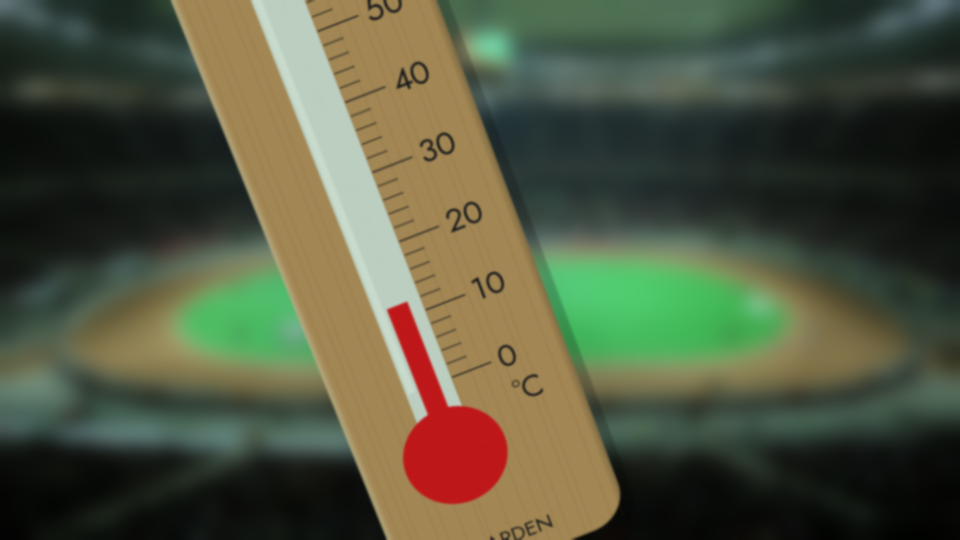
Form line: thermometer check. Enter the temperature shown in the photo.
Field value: 12 °C
